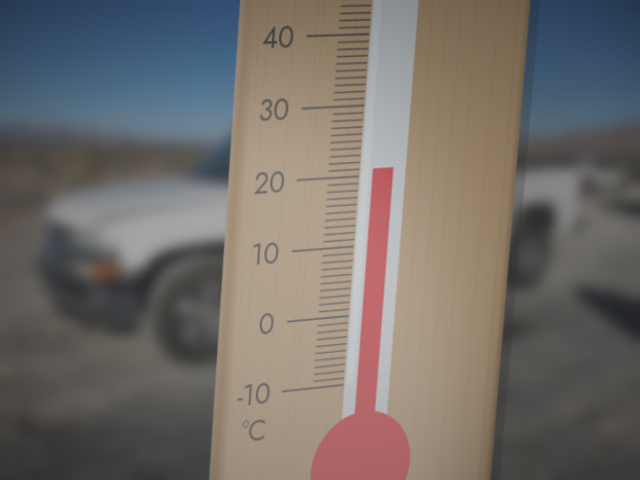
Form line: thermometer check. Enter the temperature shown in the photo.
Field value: 21 °C
